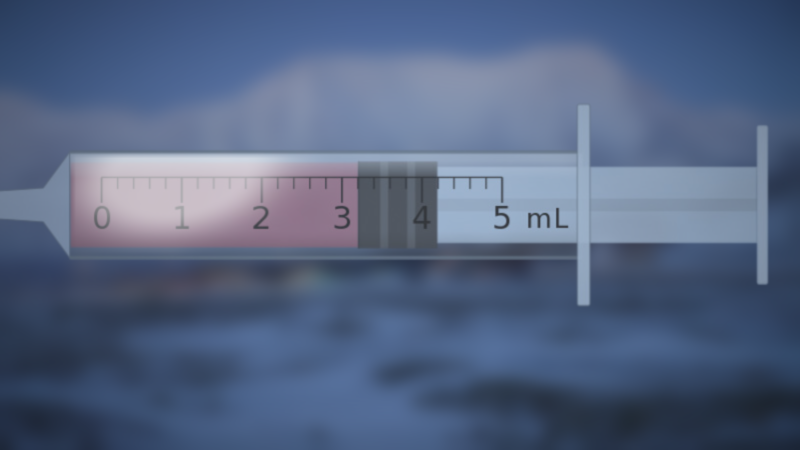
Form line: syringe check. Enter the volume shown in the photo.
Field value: 3.2 mL
